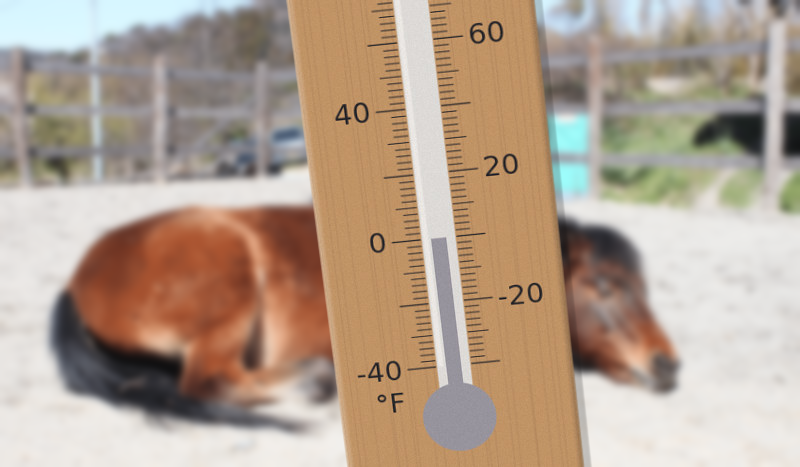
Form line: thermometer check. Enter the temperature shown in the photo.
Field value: 0 °F
